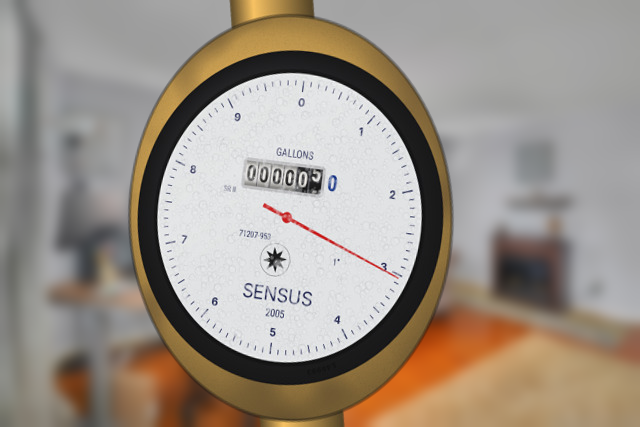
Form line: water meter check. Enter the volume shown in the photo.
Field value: 53.0 gal
